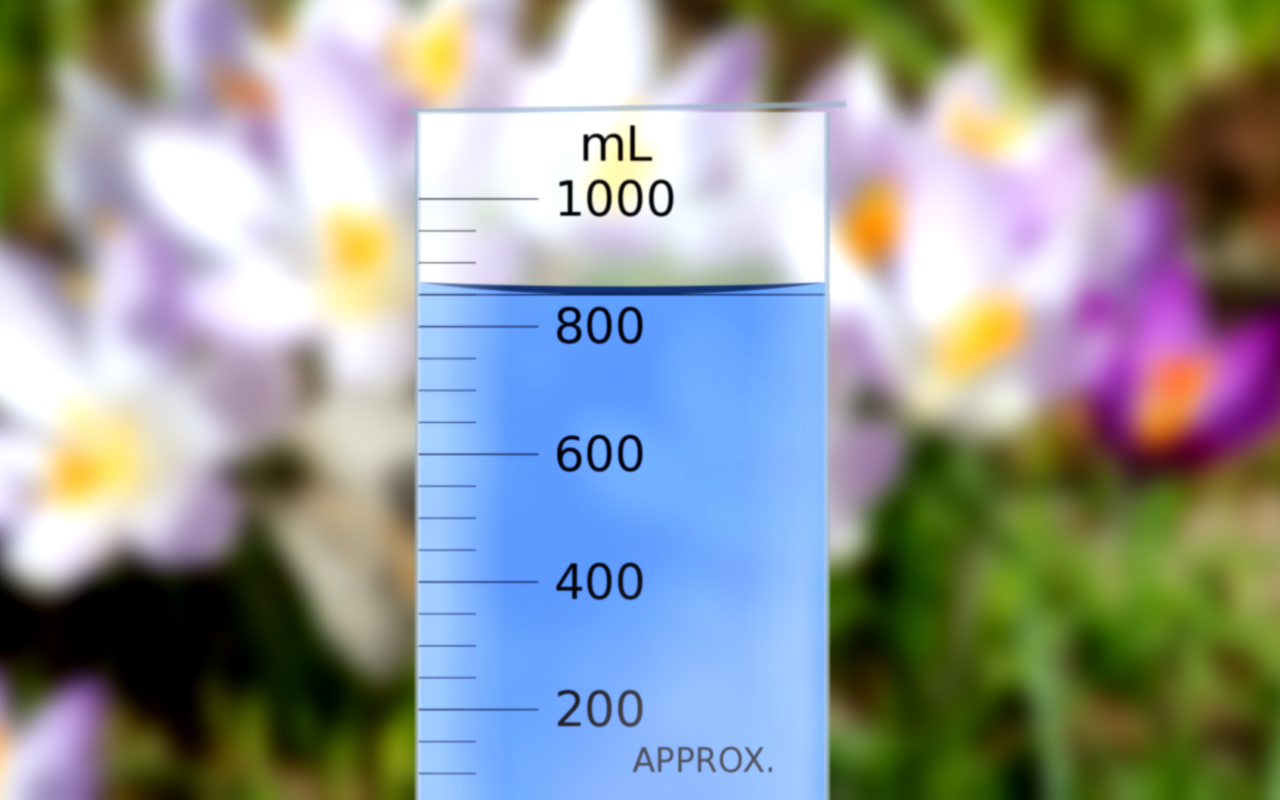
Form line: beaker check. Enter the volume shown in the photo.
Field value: 850 mL
